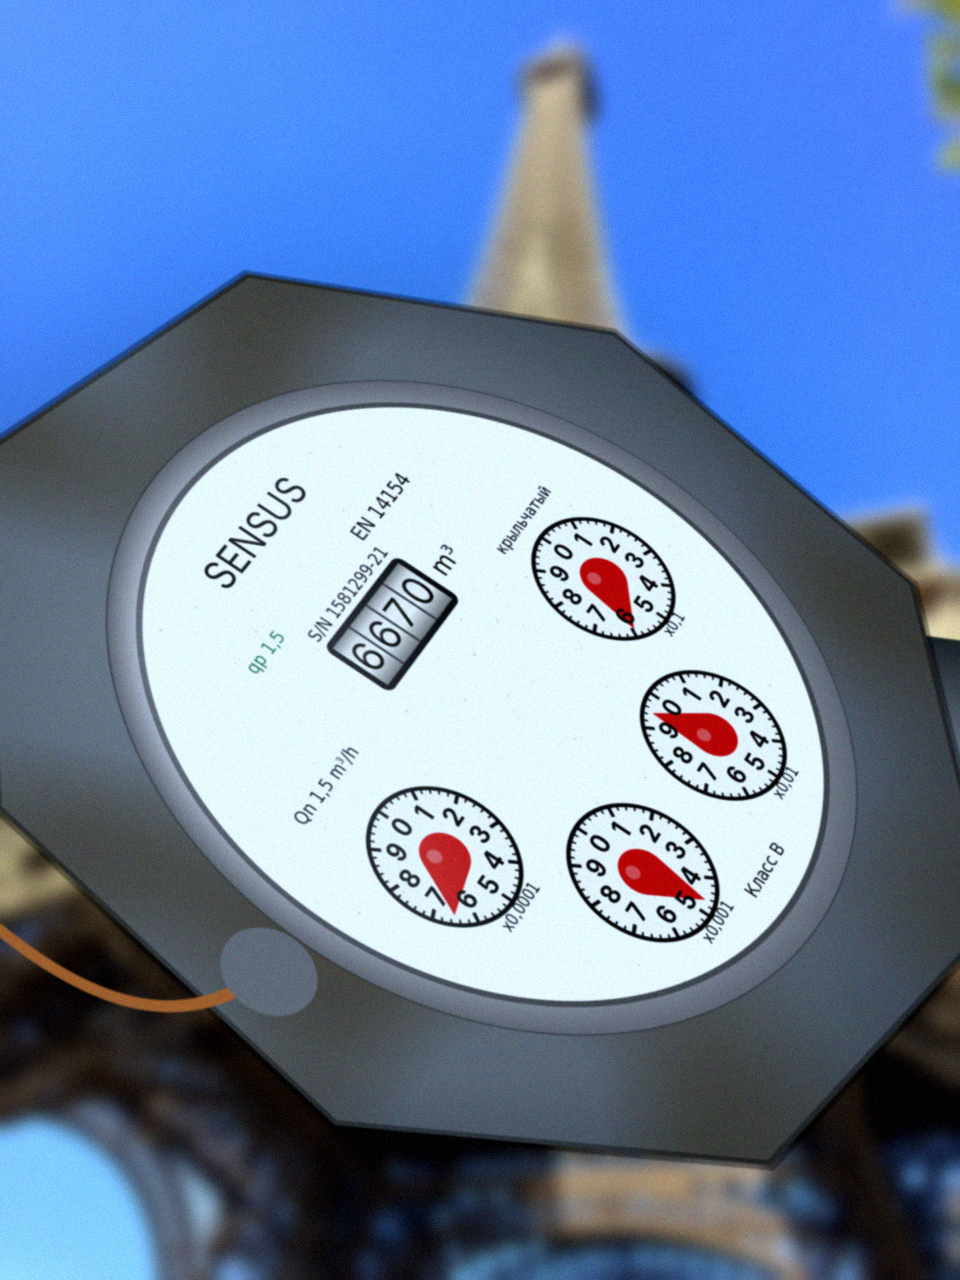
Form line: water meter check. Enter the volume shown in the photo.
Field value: 6670.5946 m³
